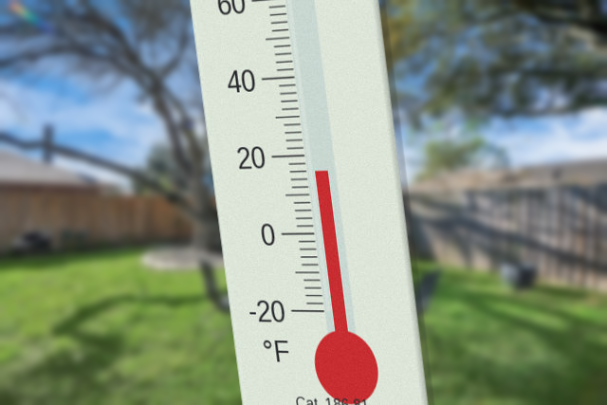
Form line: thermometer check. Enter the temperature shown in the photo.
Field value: 16 °F
